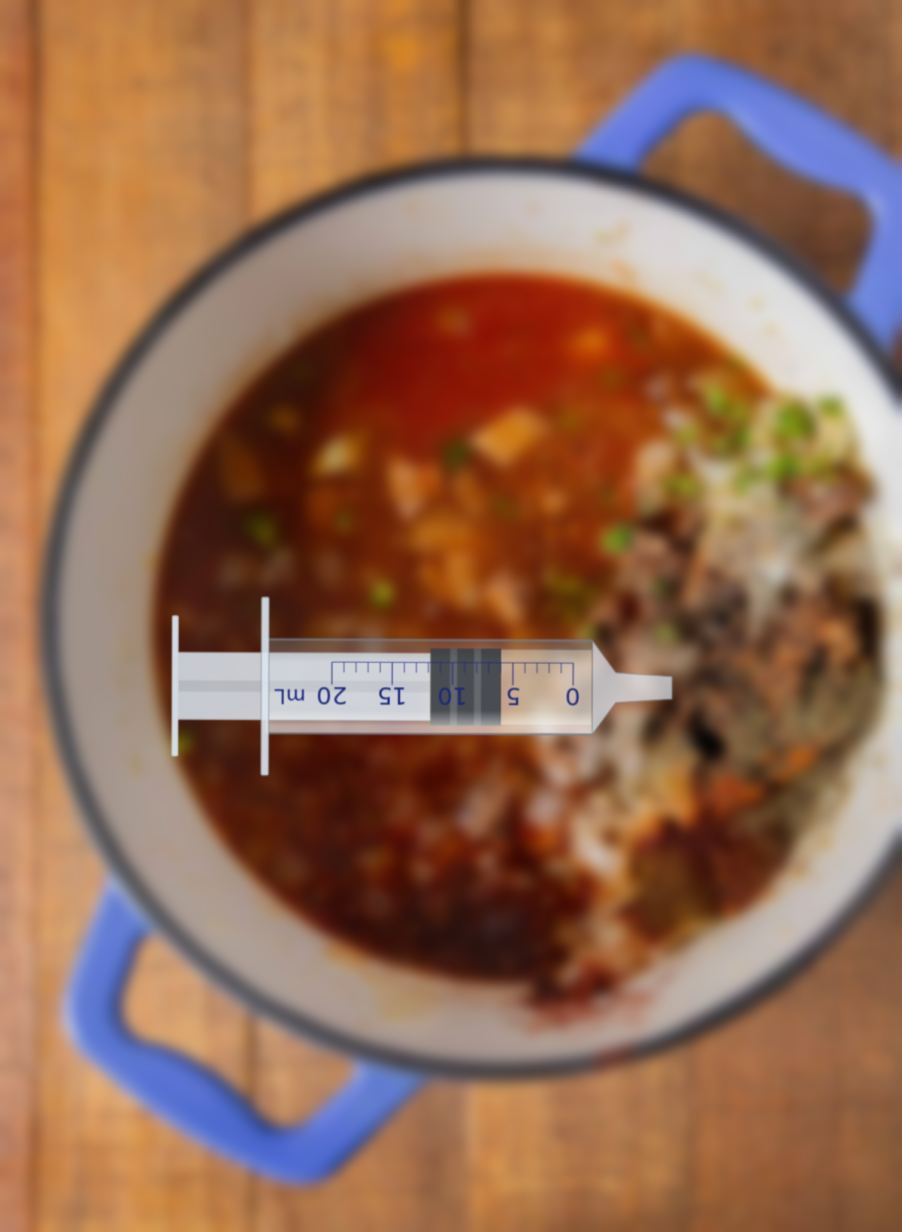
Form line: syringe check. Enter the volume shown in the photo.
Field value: 6 mL
